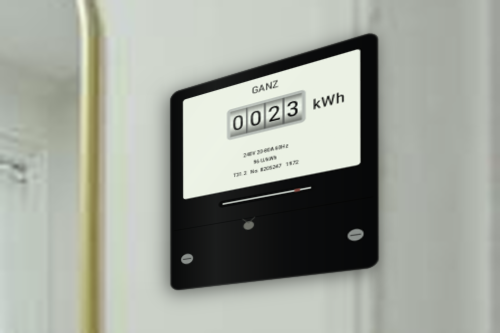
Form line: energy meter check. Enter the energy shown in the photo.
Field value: 23 kWh
